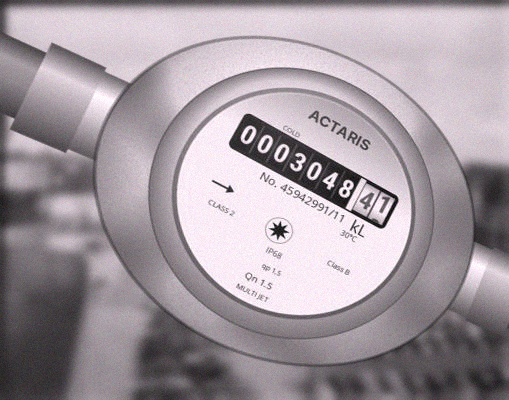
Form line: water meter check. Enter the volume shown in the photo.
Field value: 3048.41 kL
